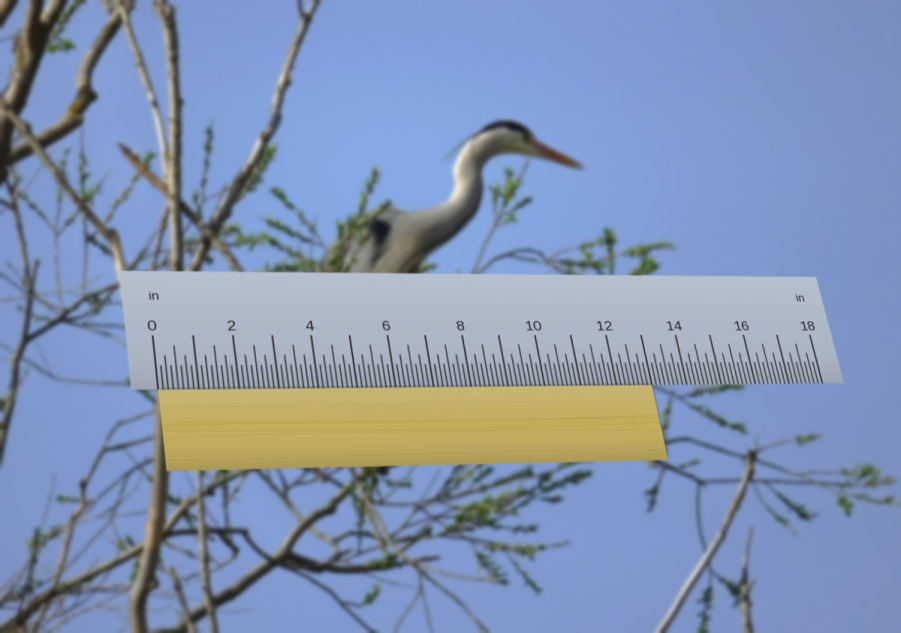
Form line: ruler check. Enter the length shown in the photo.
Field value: 13 in
